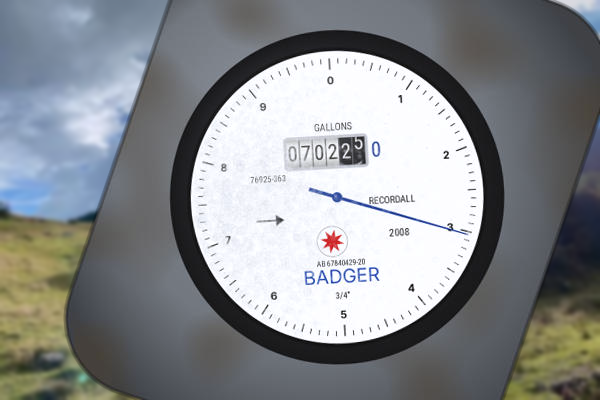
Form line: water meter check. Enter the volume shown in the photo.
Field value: 702253.0 gal
